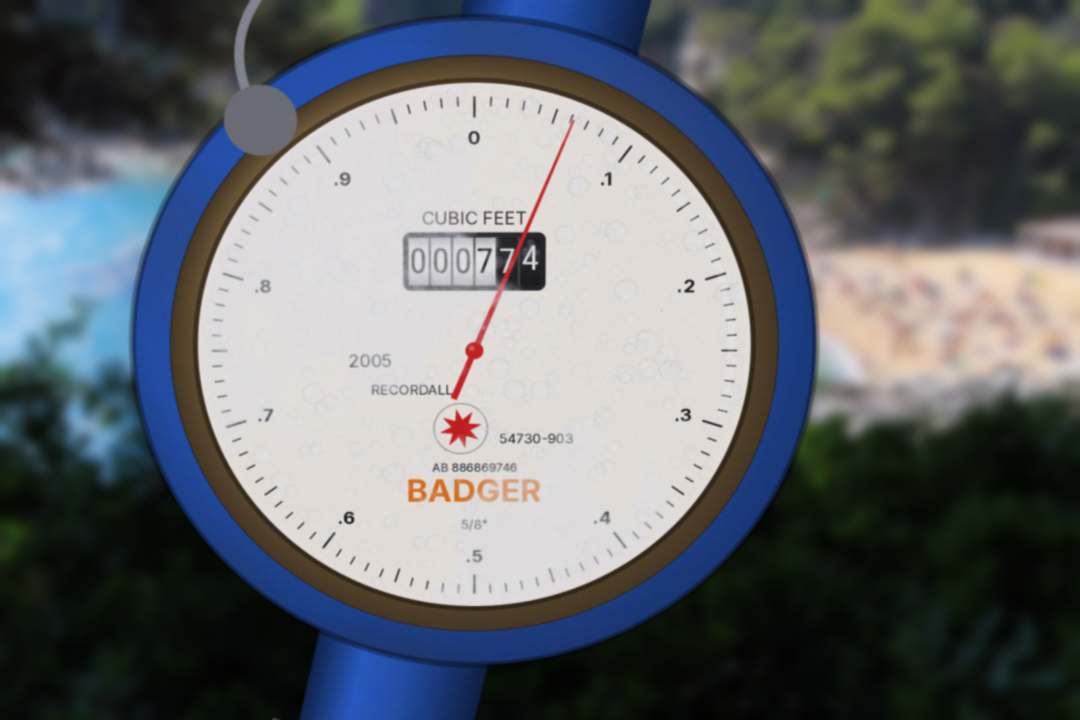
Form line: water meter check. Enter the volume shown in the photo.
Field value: 774.06 ft³
